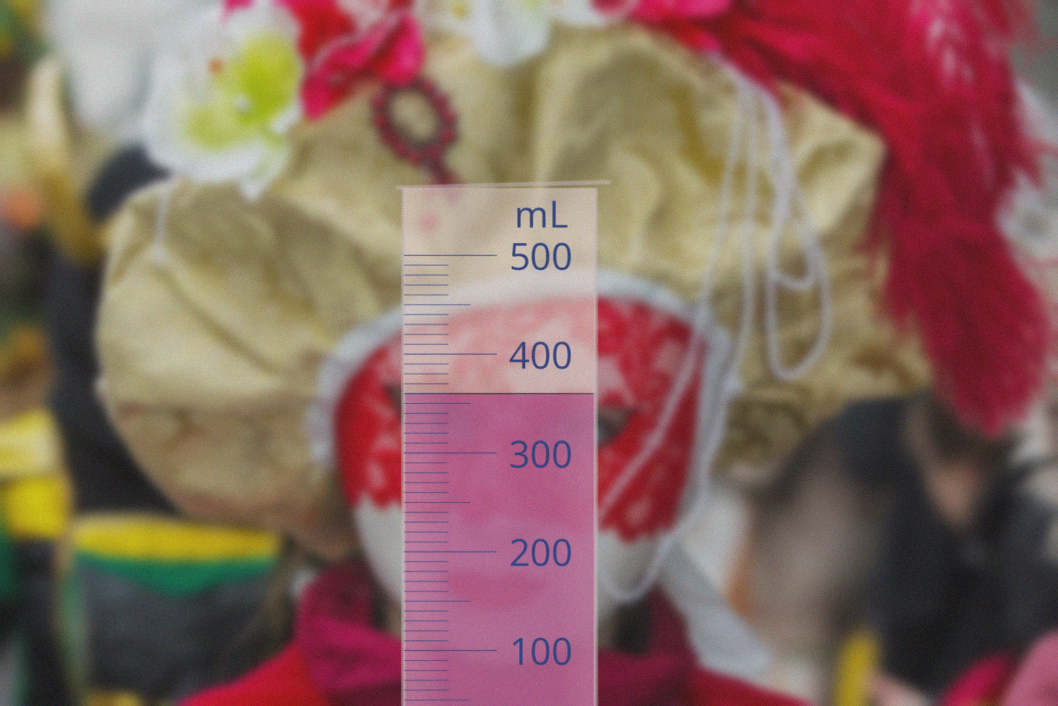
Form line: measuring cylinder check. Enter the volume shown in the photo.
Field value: 360 mL
